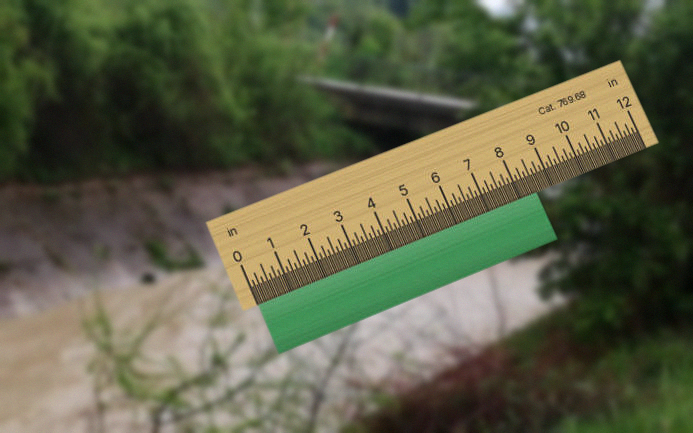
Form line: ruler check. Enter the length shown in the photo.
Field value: 8.5 in
